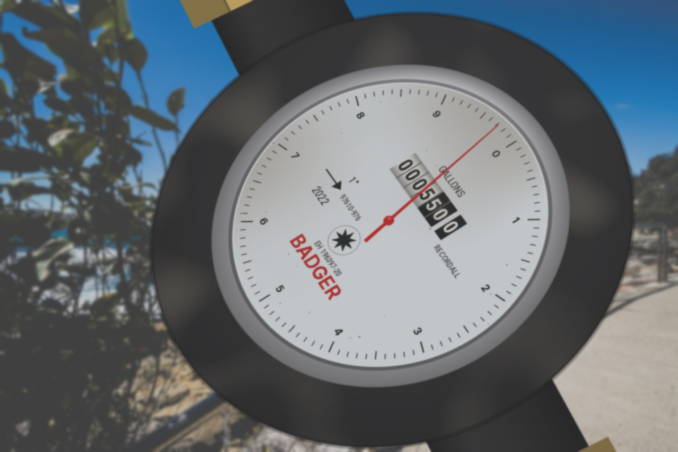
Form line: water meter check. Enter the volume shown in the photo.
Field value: 5499.7 gal
